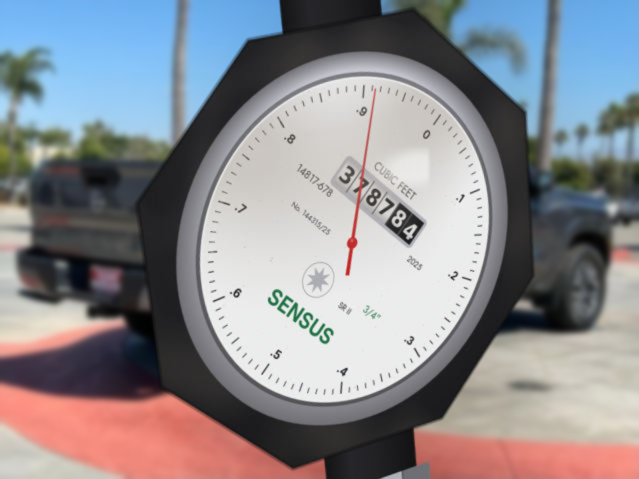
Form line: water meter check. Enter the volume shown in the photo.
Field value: 378783.91 ft³
